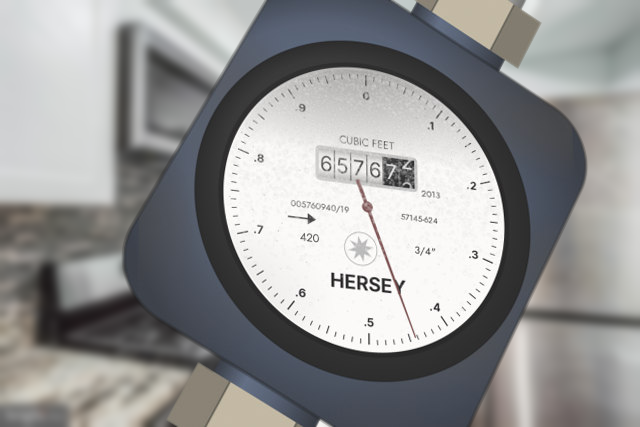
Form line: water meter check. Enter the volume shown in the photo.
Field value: 657672.44 ft³
